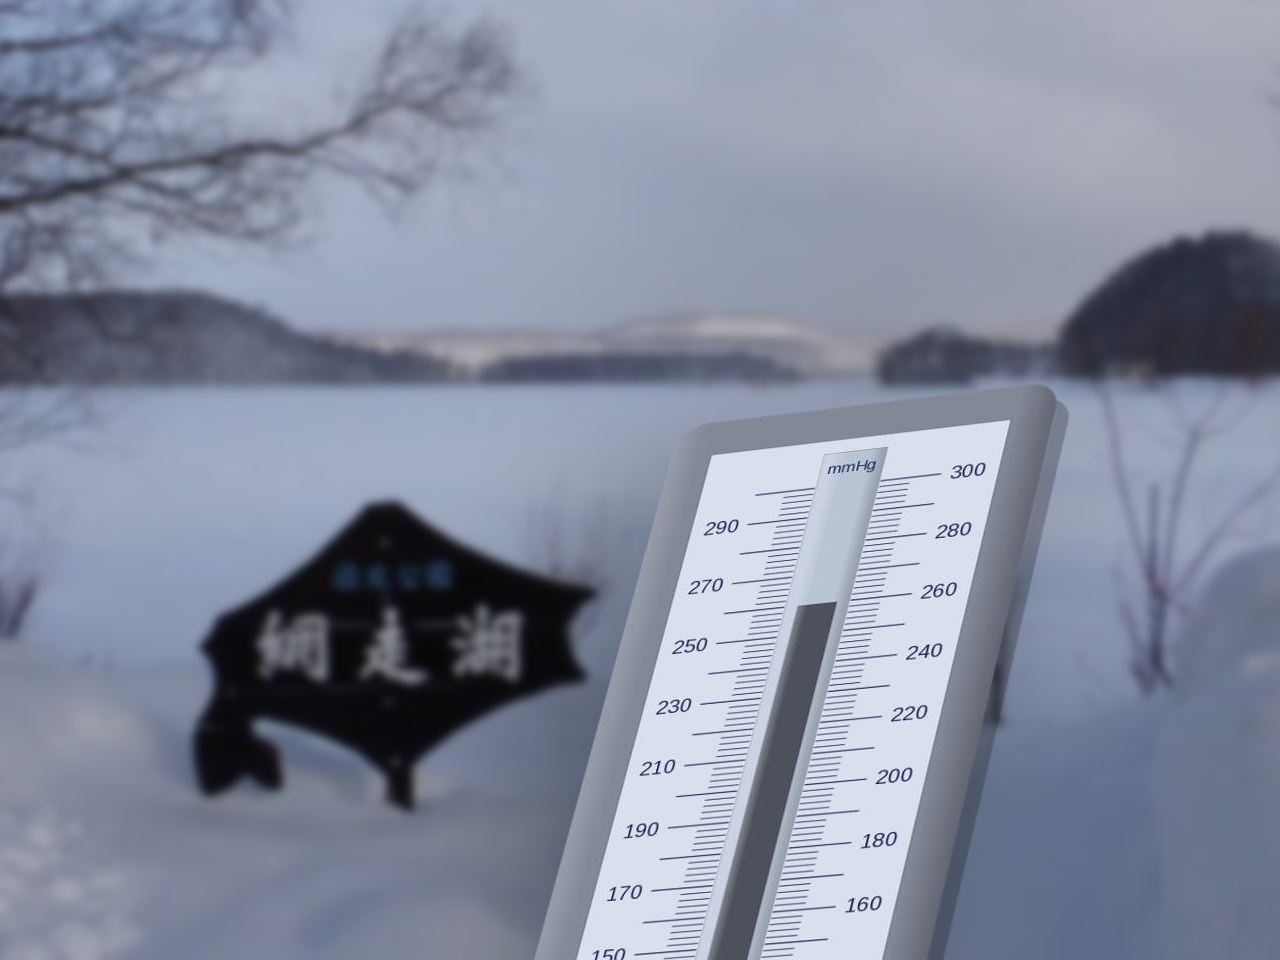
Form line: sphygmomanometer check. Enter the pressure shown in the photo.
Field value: 260 mmHg
